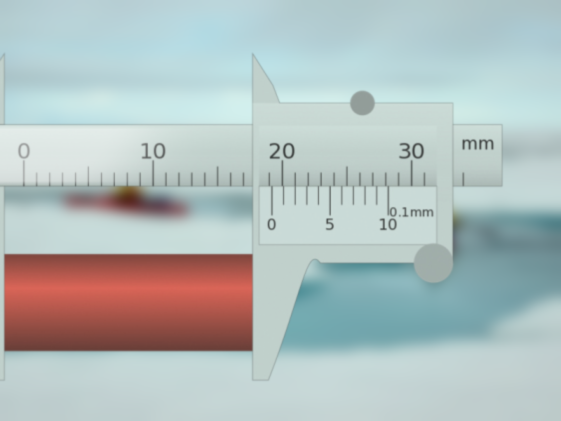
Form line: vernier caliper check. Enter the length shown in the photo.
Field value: 19.2 mm
